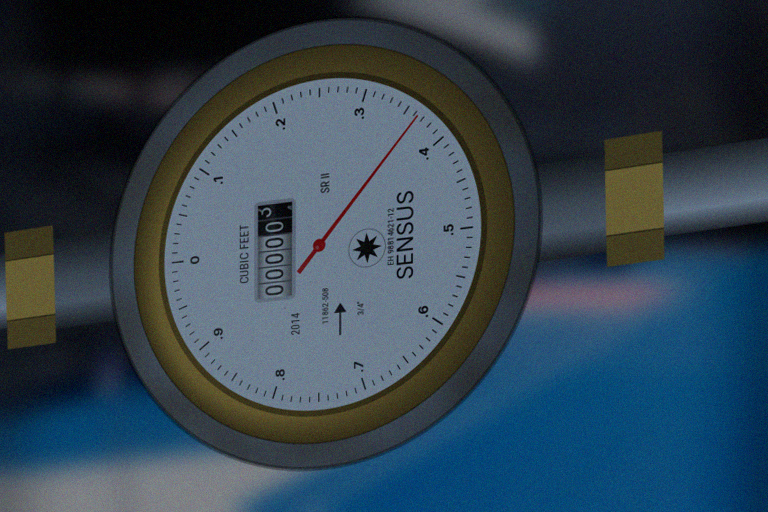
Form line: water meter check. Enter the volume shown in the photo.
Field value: 3.36 ft³
